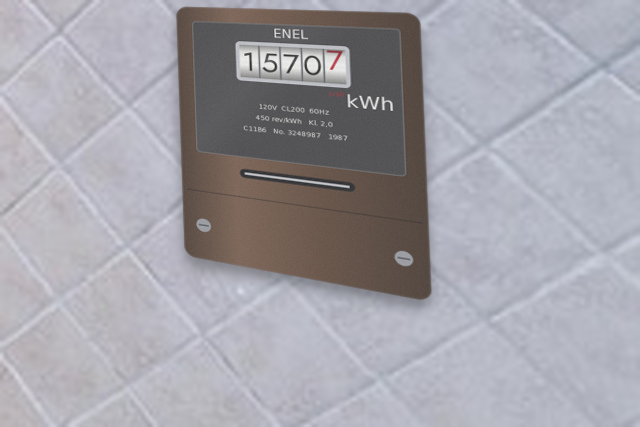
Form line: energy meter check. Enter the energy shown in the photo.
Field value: 1570.7 kWh
